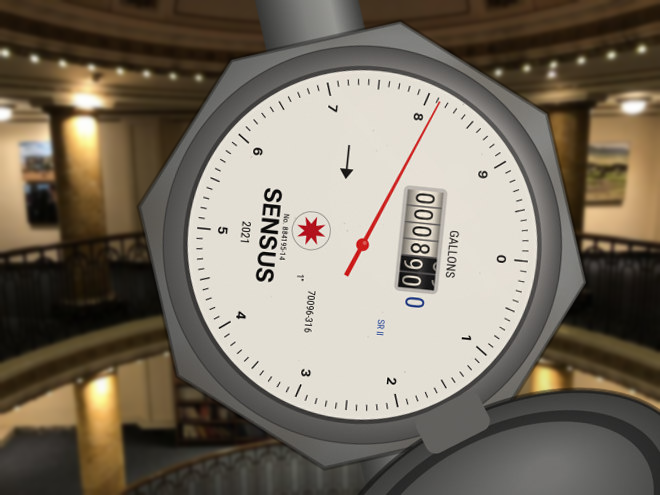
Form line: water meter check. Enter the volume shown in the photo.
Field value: 8898.1 gal
